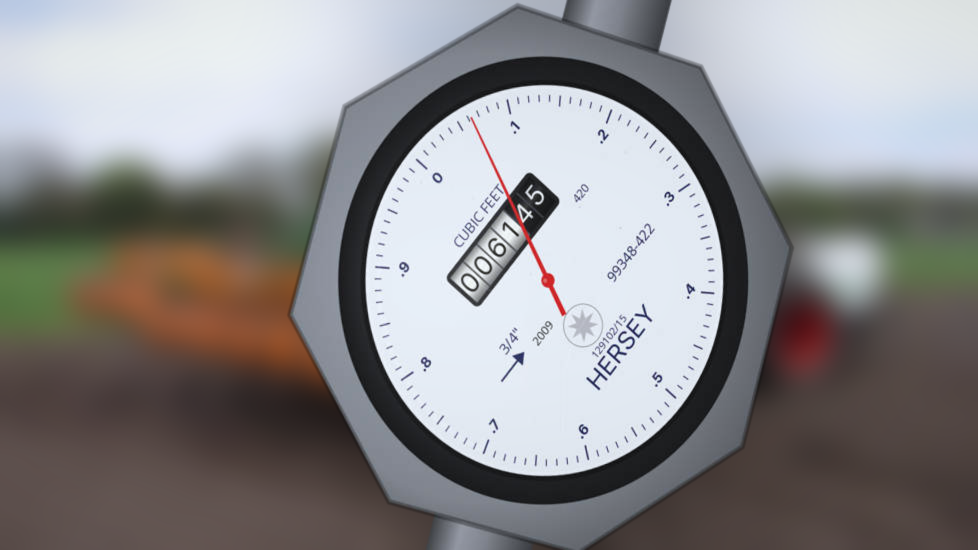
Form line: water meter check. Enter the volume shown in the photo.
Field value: 6145.06 ft³
